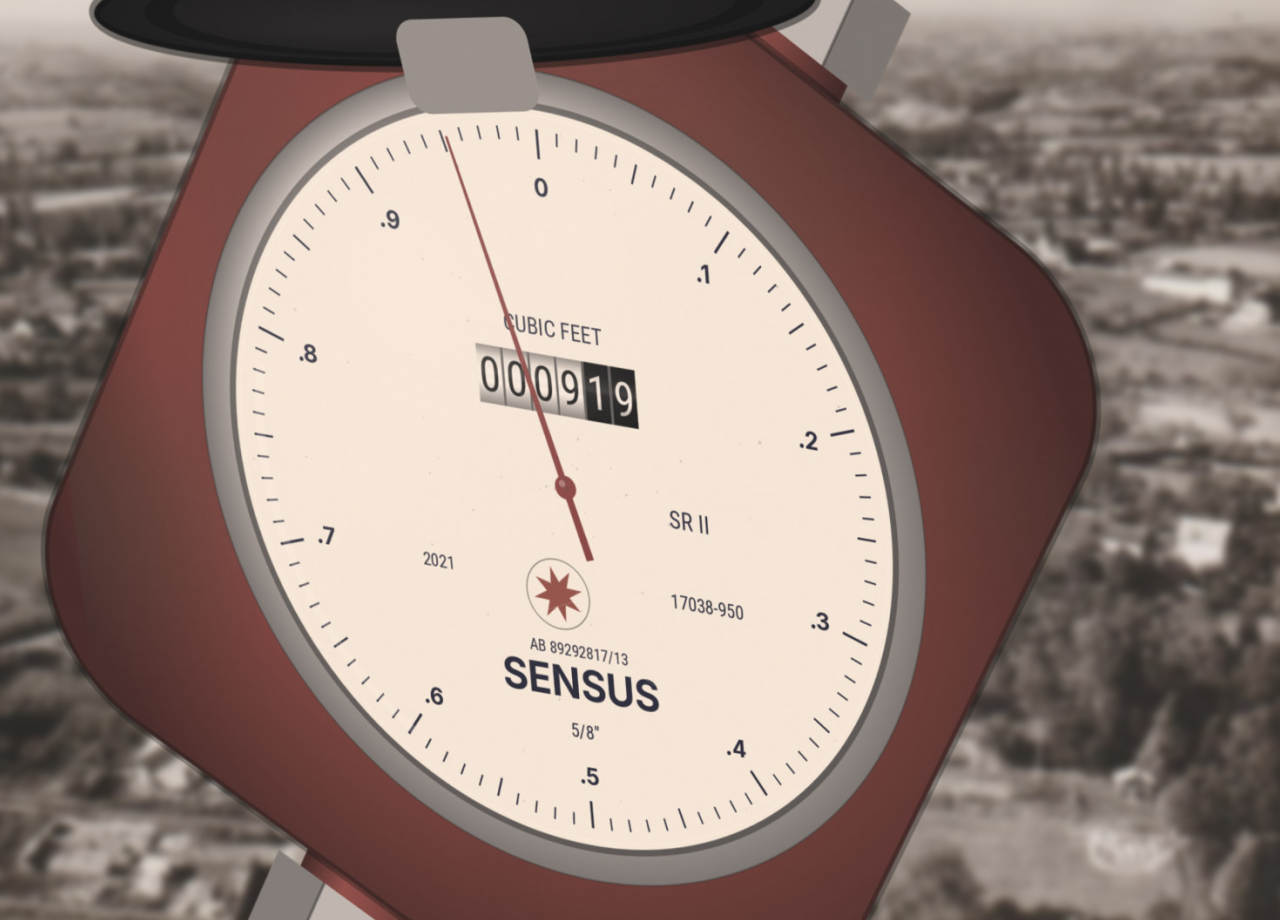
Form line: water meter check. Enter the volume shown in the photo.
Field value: 918.95 ft³
